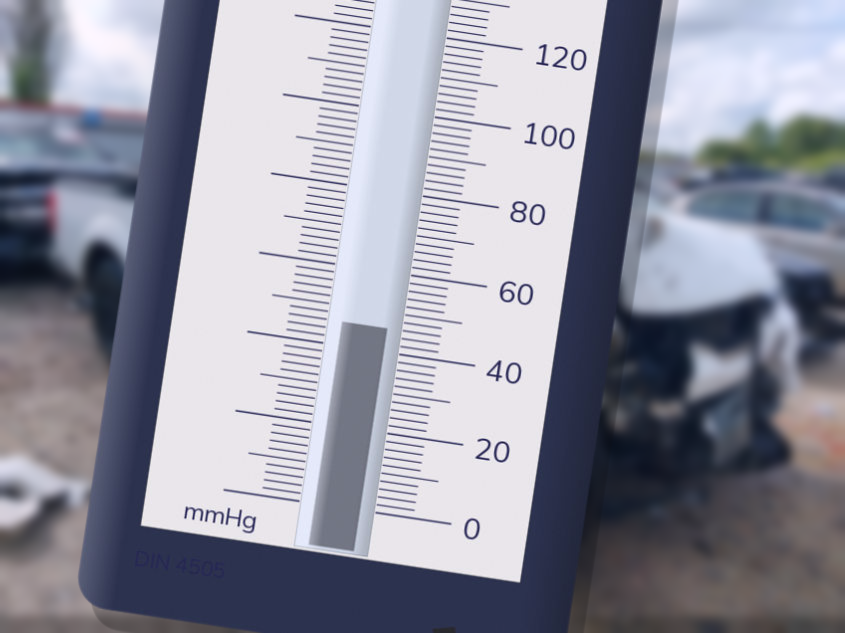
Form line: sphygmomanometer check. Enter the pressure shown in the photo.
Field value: 46 mmHg
